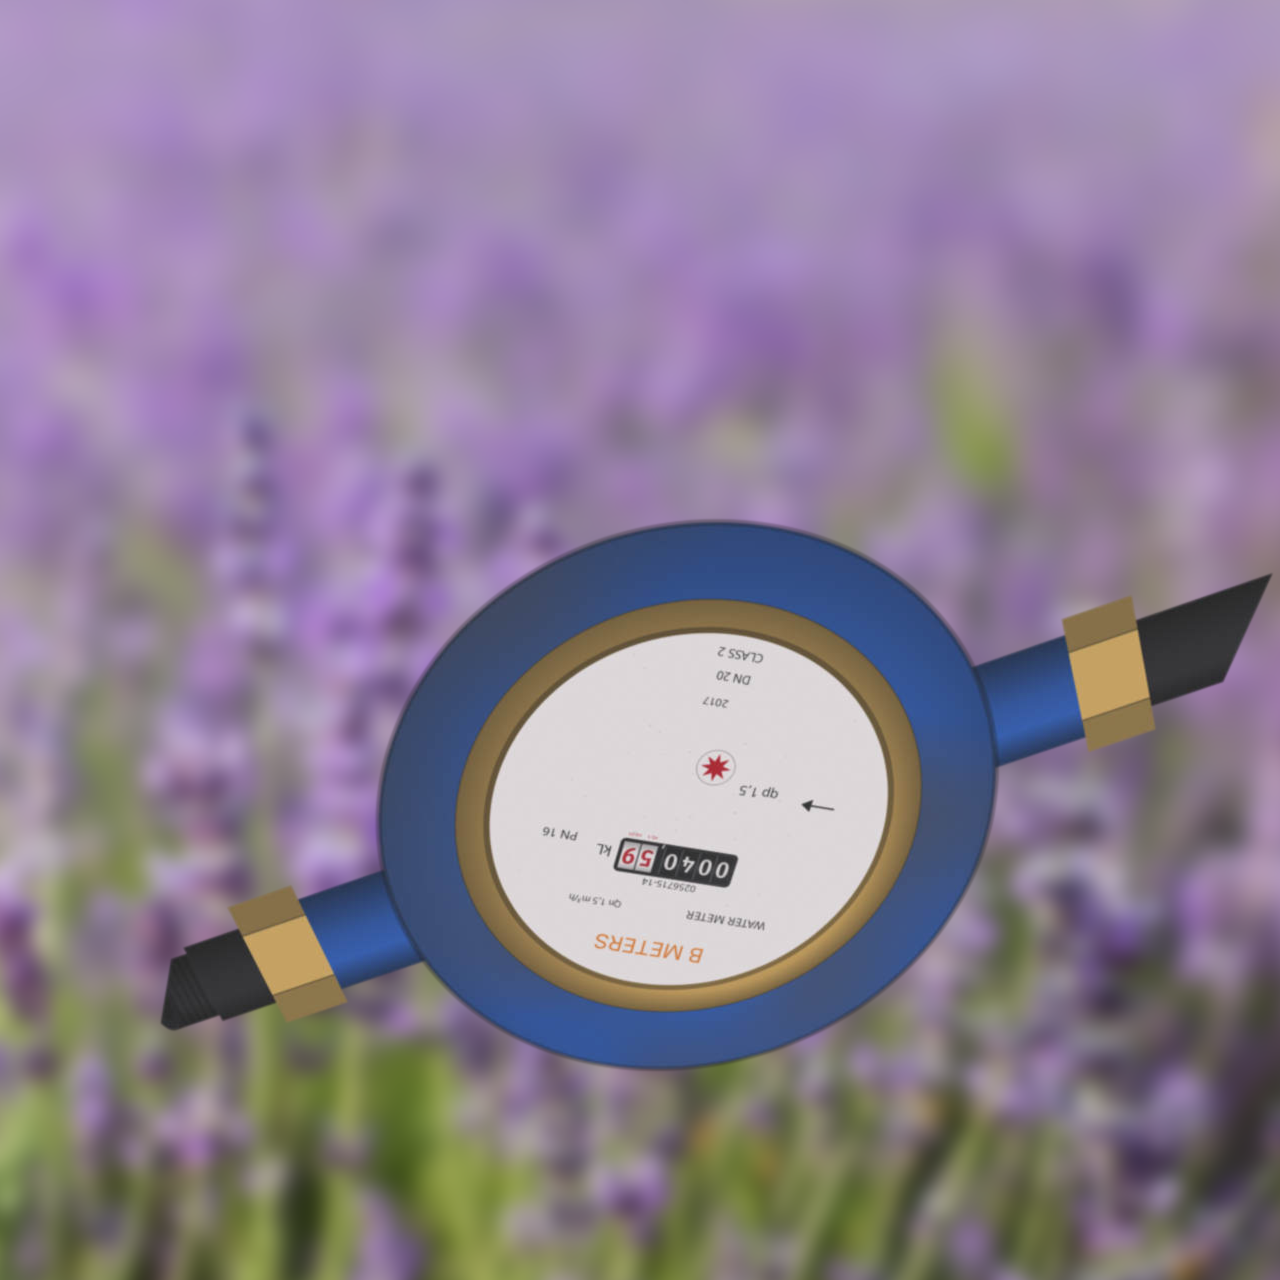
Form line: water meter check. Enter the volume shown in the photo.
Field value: 40.59 kL
